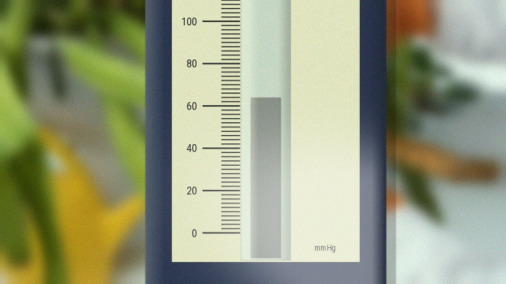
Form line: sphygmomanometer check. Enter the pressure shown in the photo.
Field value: 64 mmHg
